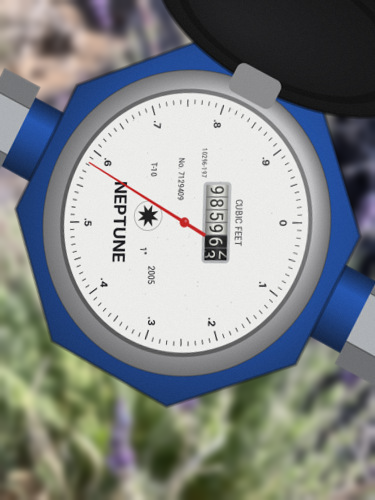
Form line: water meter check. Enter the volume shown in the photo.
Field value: 985962.58 ft³
